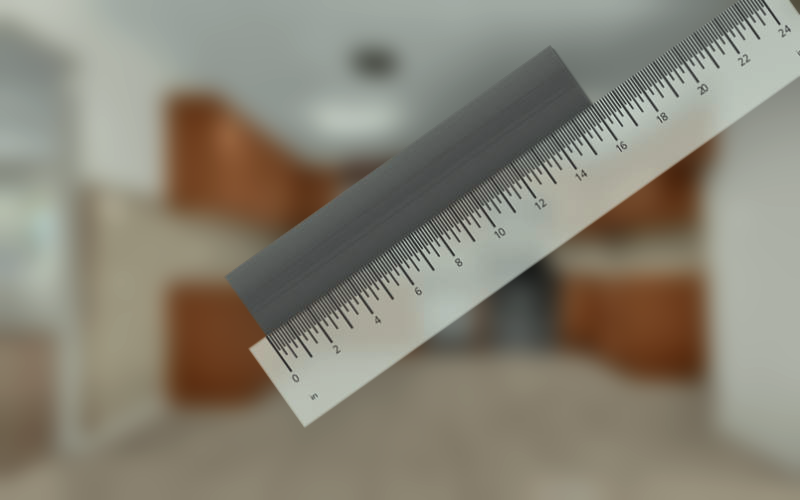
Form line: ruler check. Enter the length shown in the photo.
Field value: 16 in
